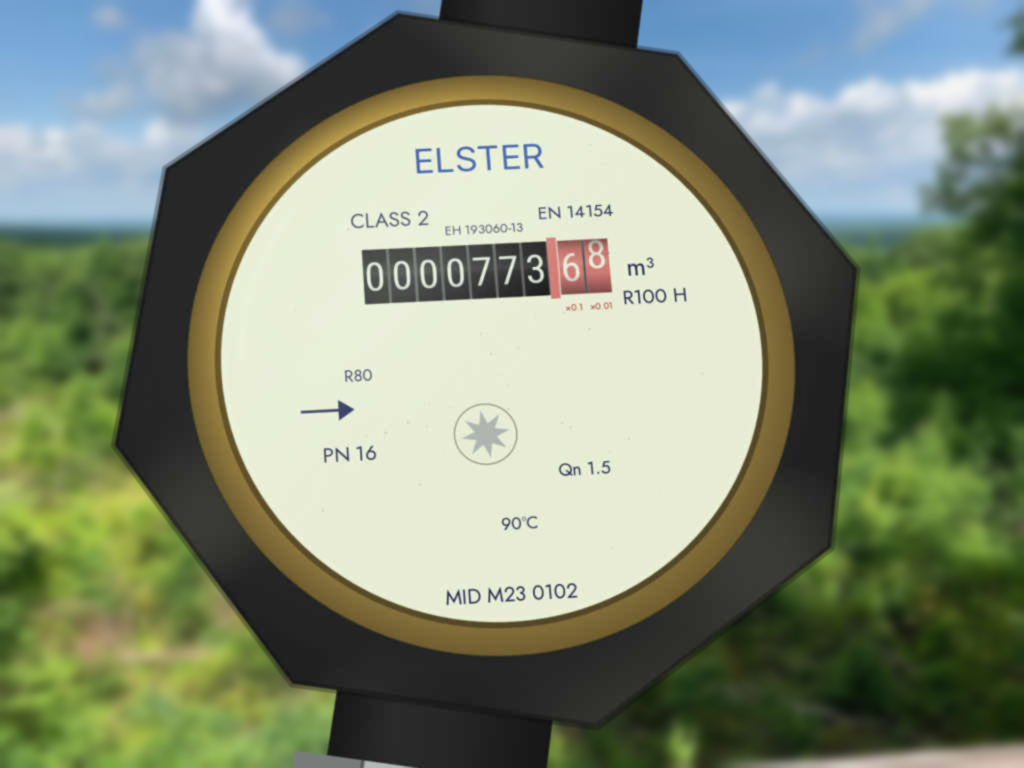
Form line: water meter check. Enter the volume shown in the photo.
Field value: 773.68 m³
